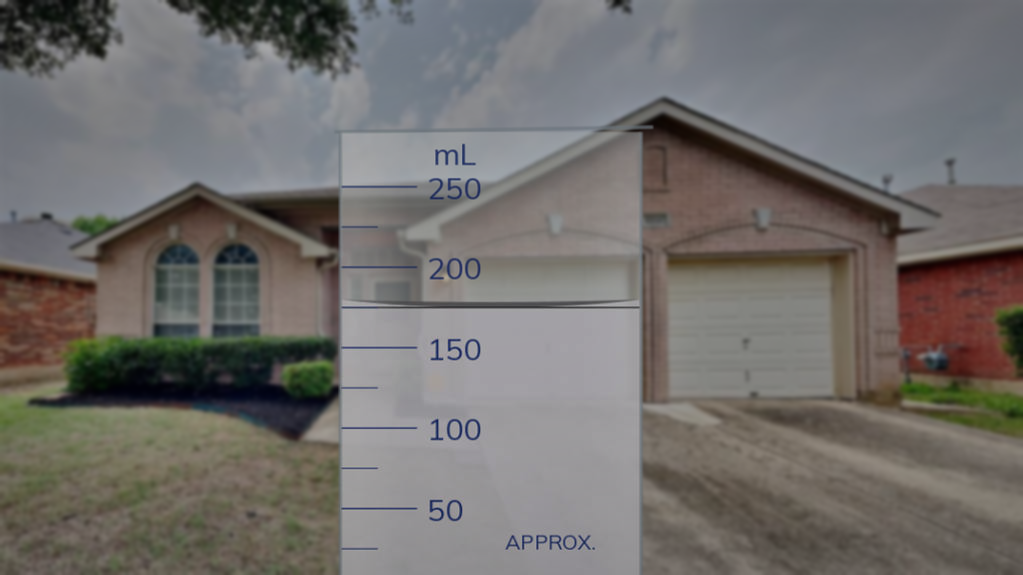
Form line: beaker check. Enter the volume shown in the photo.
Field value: 175 mL
